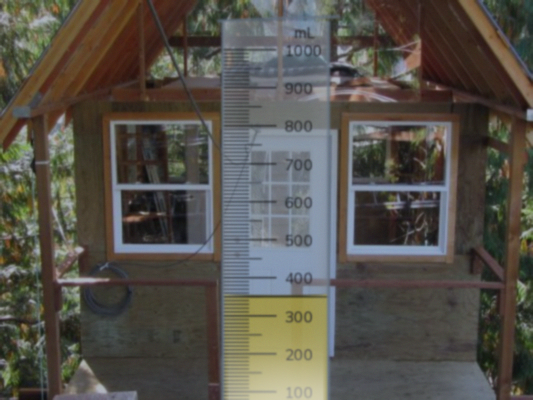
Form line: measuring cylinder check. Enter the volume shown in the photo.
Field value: 350 mL
